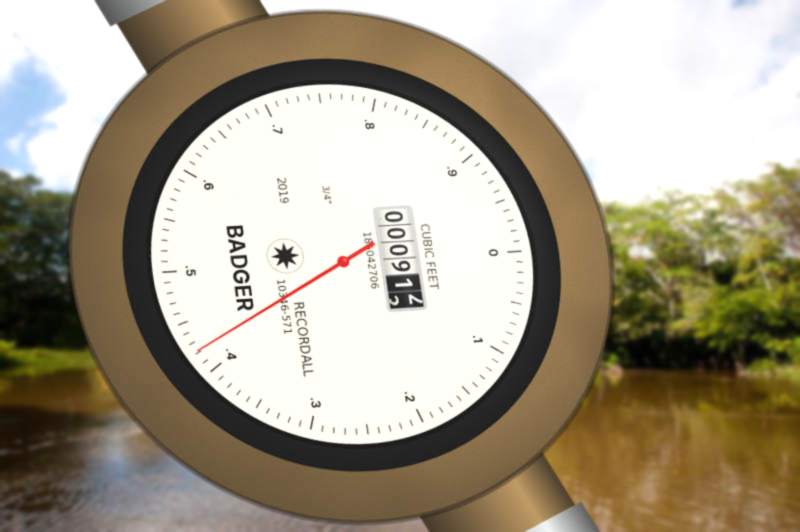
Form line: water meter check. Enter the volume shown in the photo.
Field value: 912.42 ft³
